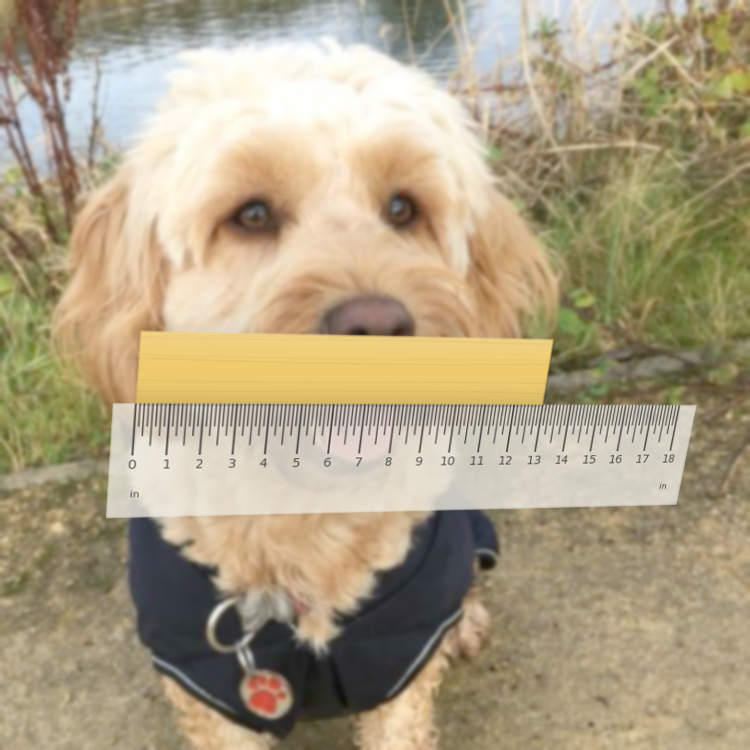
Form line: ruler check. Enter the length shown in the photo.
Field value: 13 in
